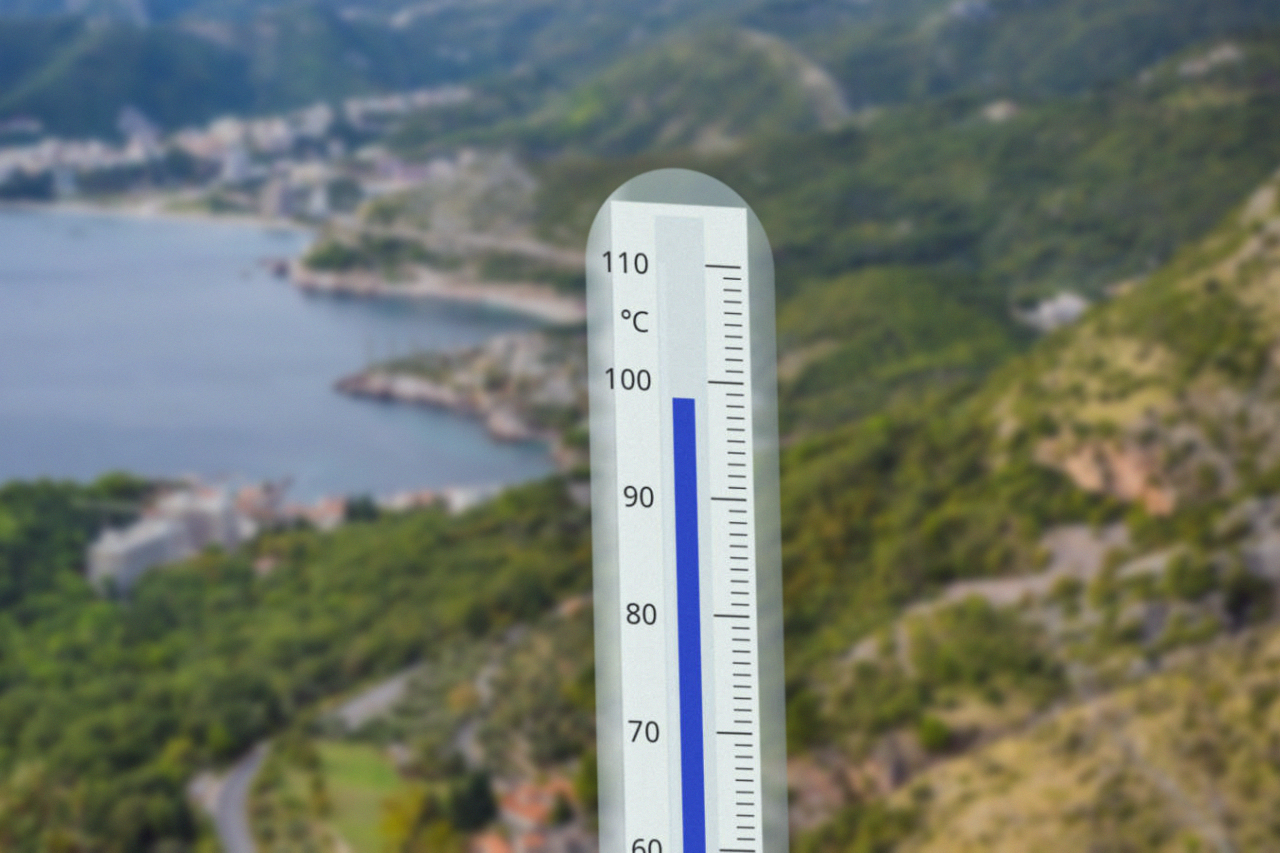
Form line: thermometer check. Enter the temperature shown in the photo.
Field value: 98.5 °C
